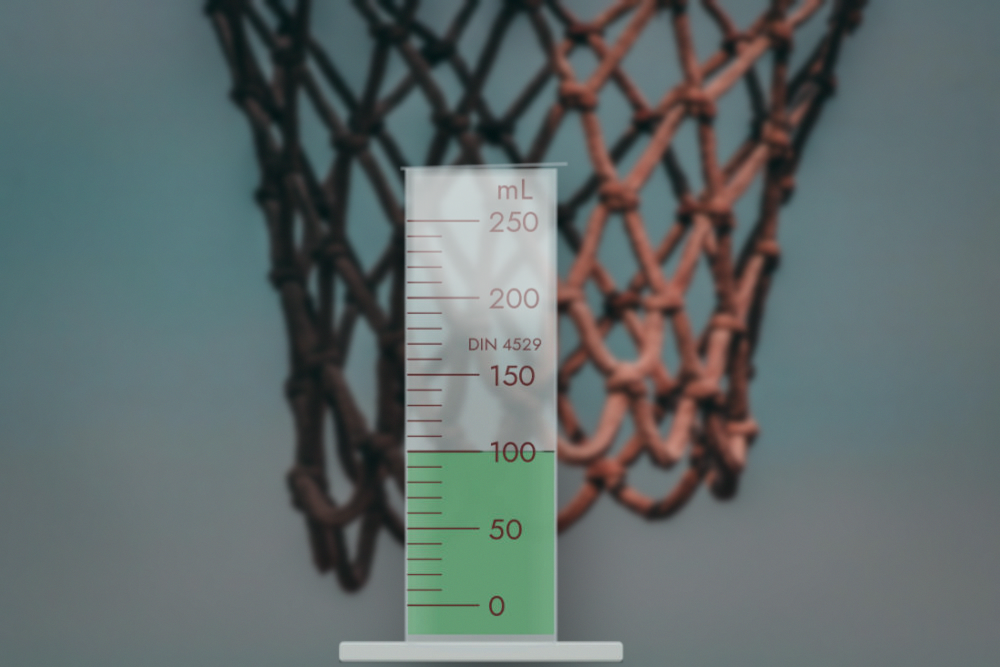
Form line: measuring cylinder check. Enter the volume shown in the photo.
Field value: 100 mL
